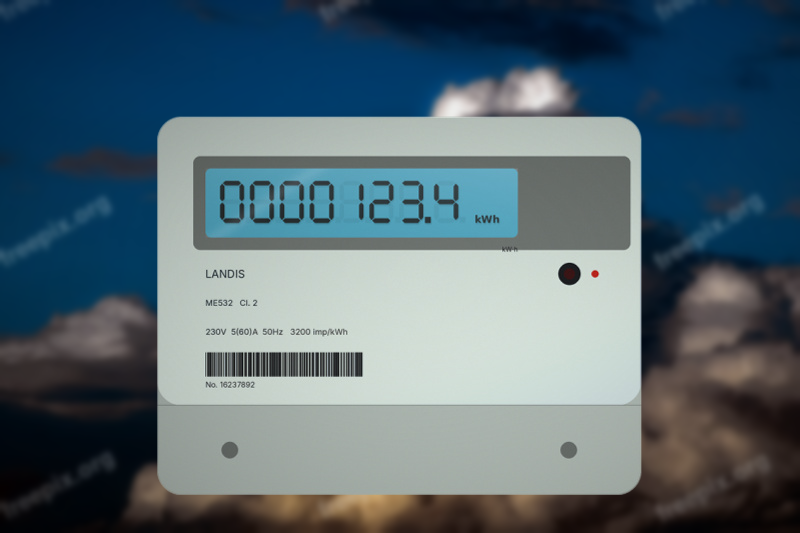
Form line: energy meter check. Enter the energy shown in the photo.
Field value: 123.4 kWh
